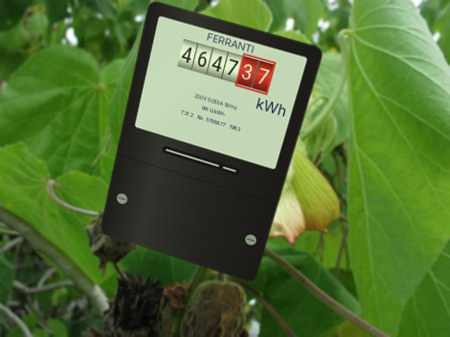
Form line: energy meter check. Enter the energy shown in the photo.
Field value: 4647.37 kWh
